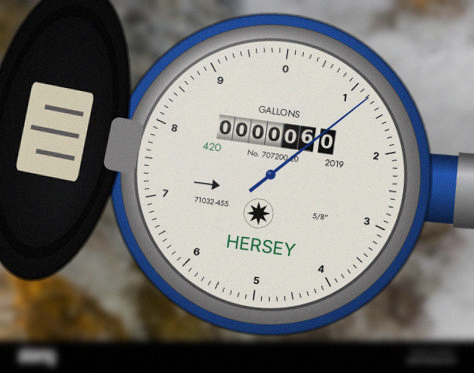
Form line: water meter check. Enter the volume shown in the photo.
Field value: 61.2 gal
